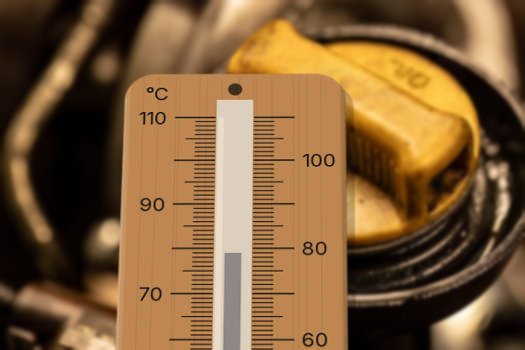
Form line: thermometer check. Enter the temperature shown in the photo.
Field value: 79 °C
